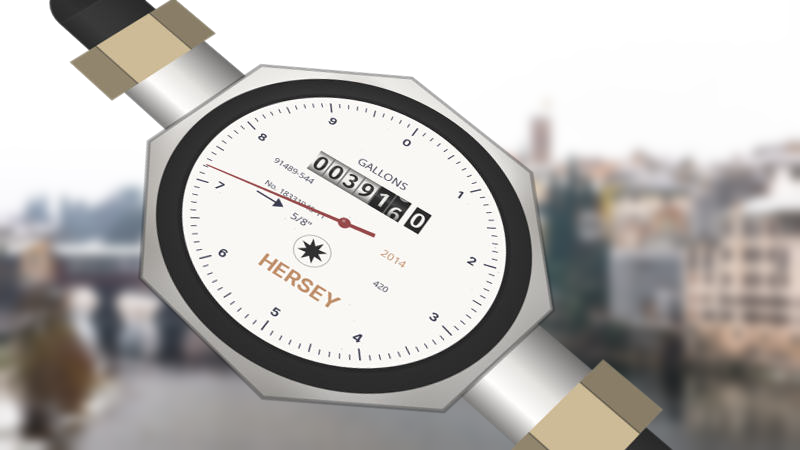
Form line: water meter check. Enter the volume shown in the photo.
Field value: 39157.2 gal
